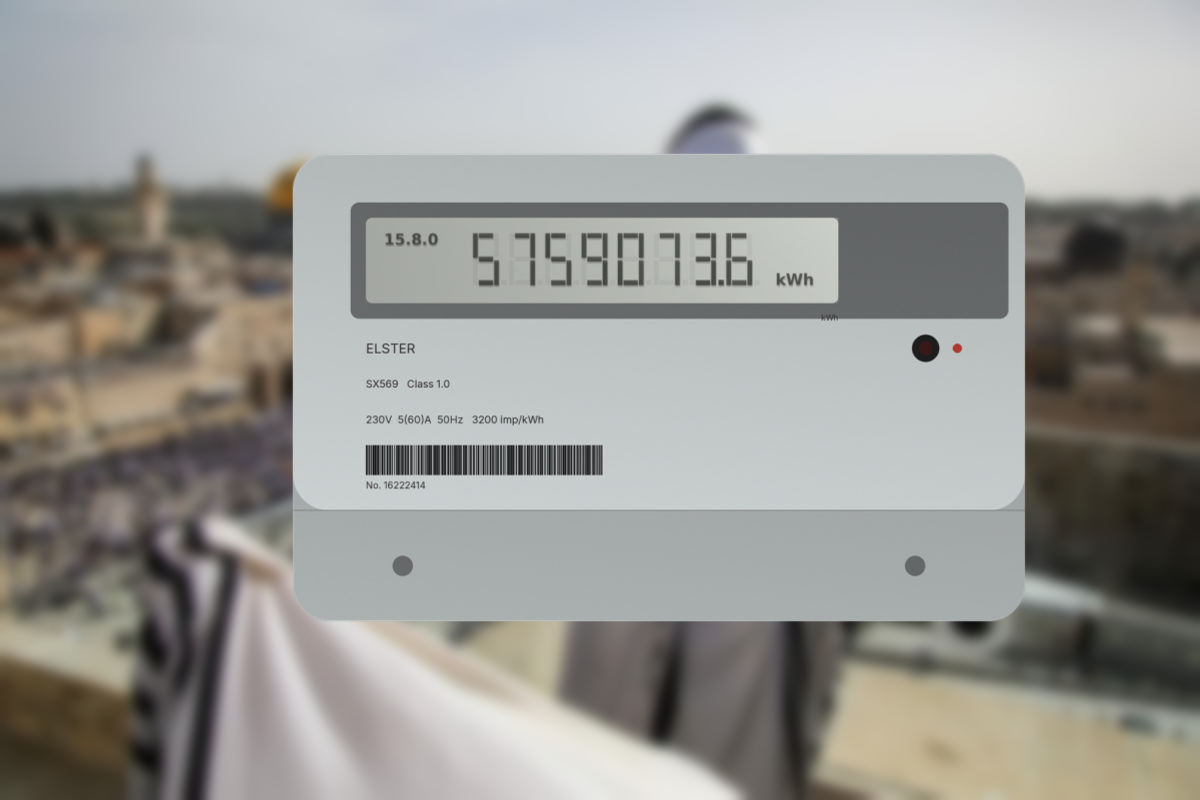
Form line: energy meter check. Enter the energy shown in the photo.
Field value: 5759073.6 kWh
